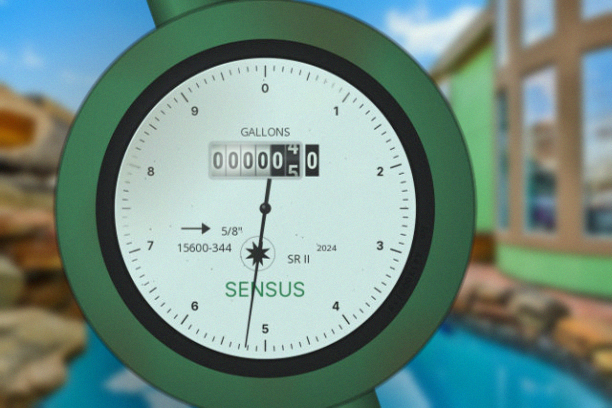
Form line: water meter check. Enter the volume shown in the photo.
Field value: 45.2 gal
